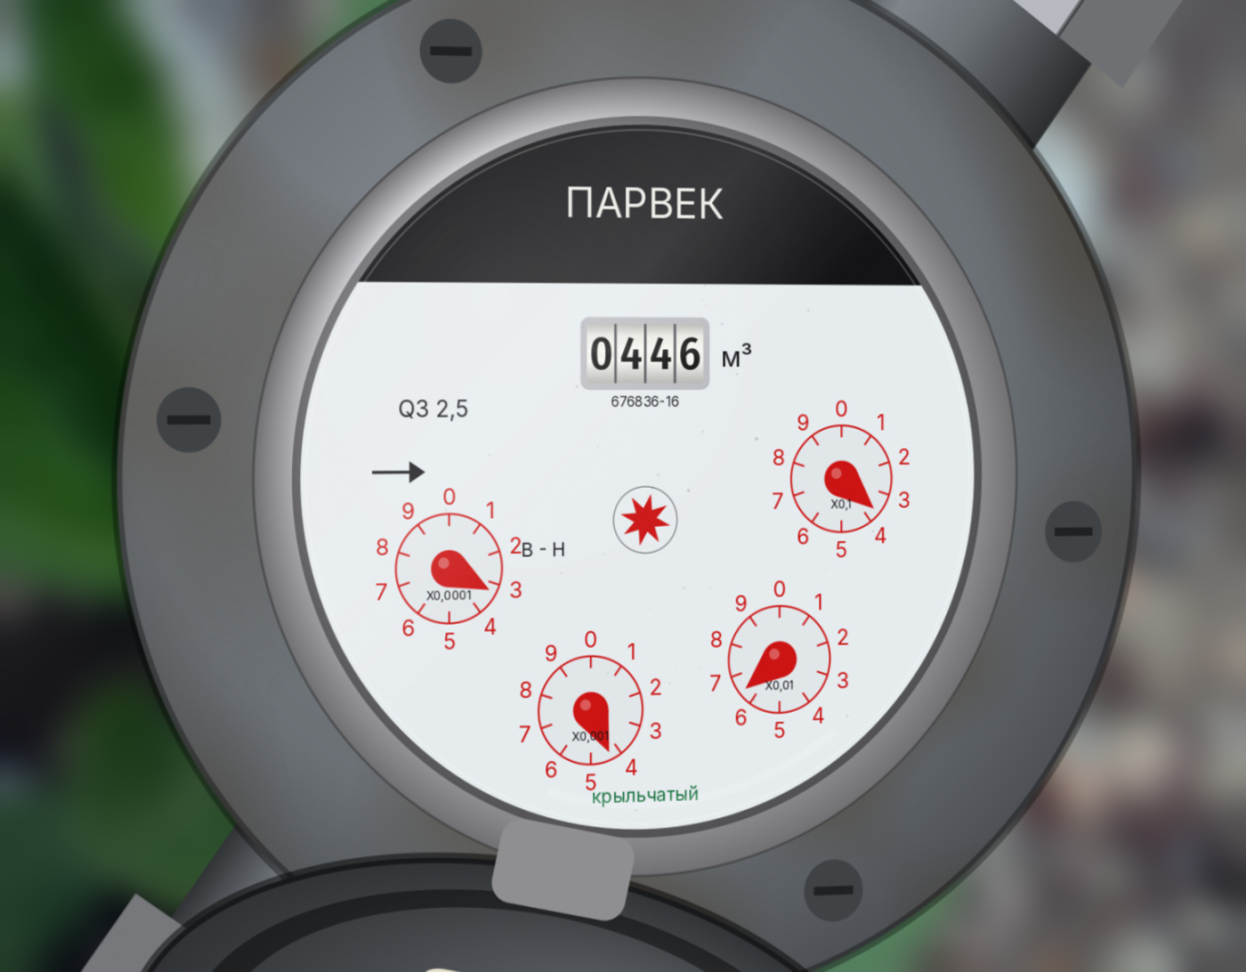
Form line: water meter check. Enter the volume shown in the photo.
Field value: 446.3643 m³
